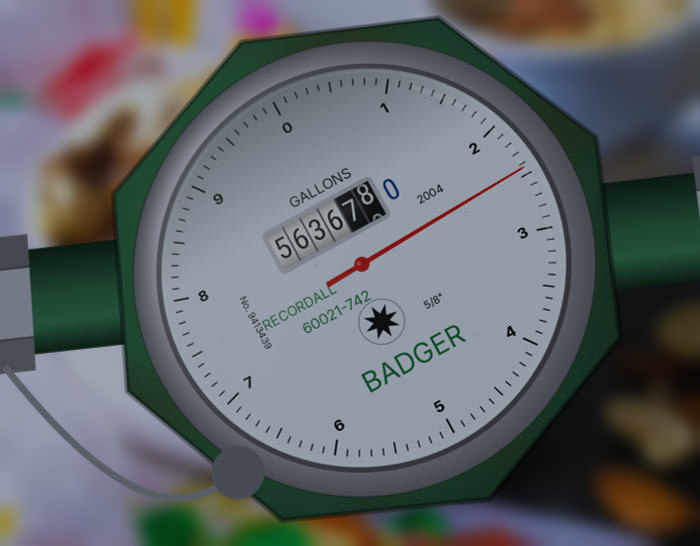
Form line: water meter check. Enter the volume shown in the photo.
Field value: 5636782.4 gal
